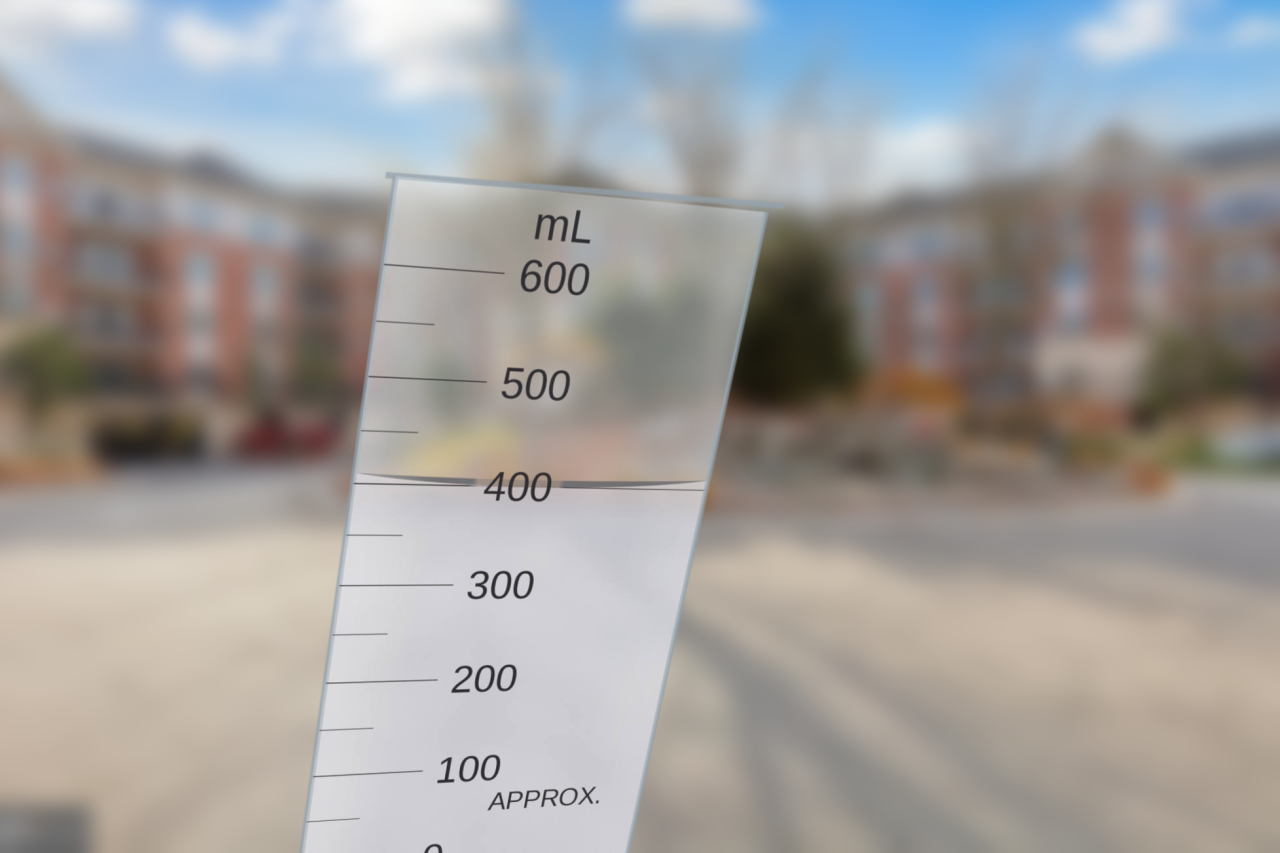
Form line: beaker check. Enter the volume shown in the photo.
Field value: 400 mL
